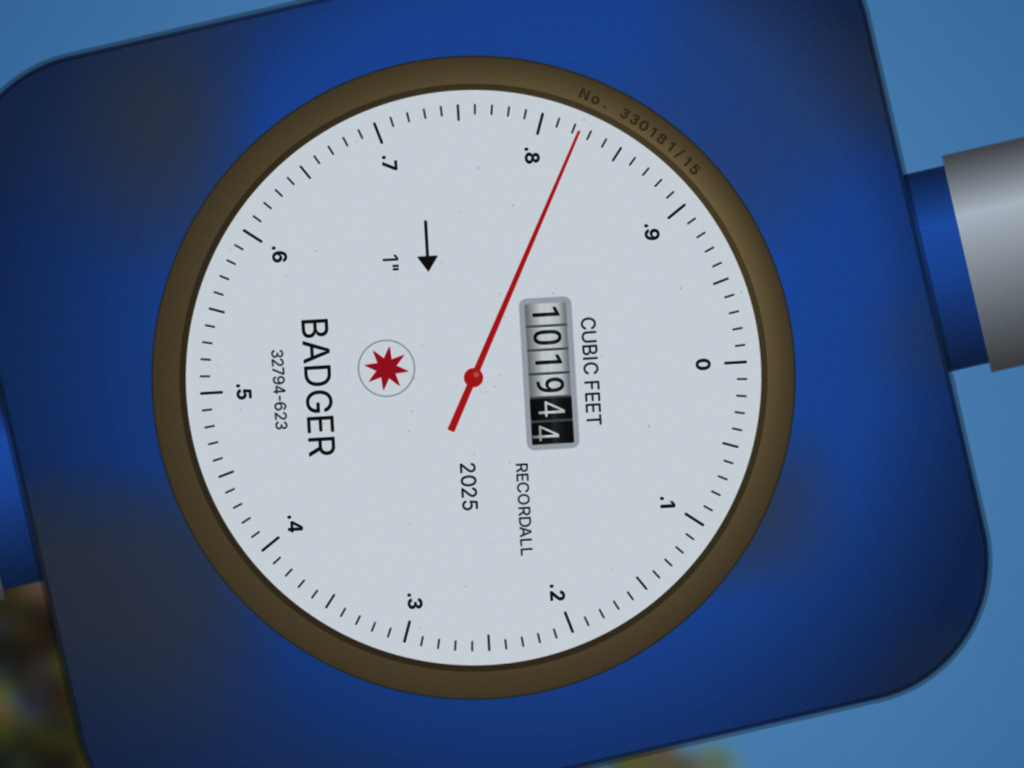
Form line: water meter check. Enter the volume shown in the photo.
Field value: 101943.82 ft³
